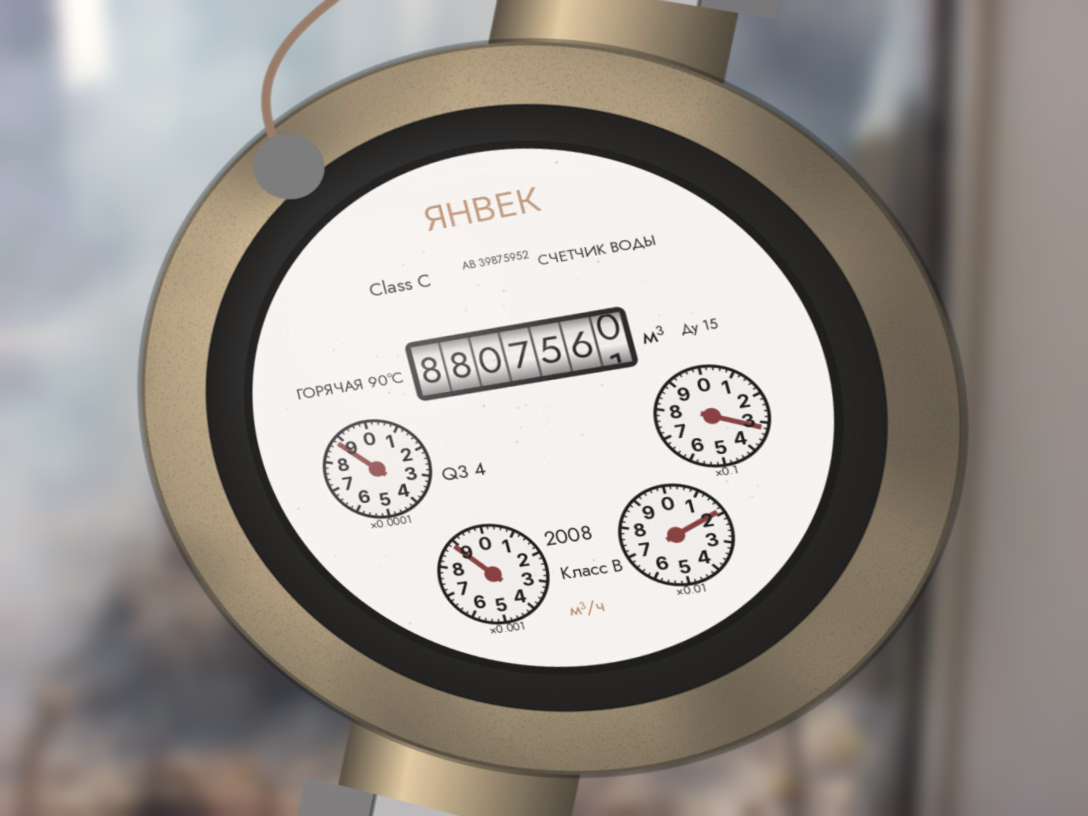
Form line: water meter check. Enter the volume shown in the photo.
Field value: 8807560.3188 m³
